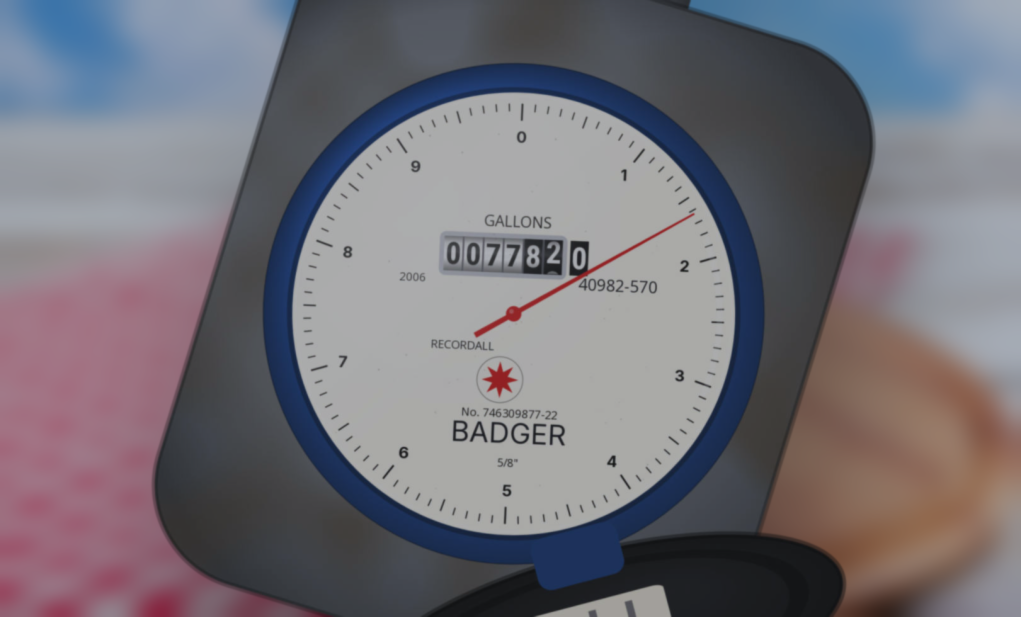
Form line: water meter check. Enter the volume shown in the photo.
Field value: 77821.6 gal
